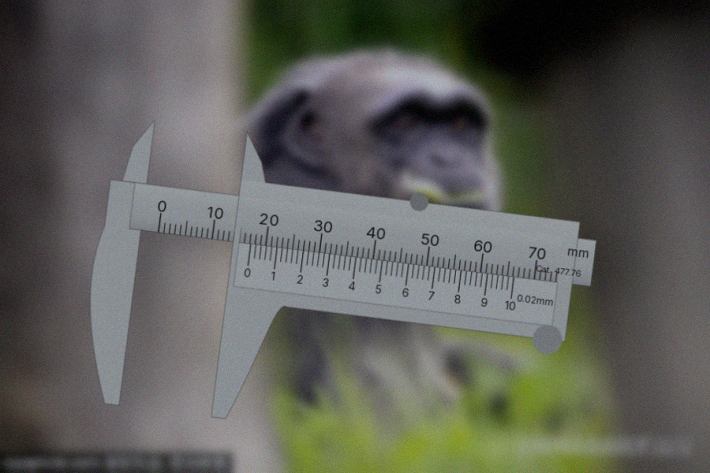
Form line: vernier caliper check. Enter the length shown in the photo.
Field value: 17.2 mm
